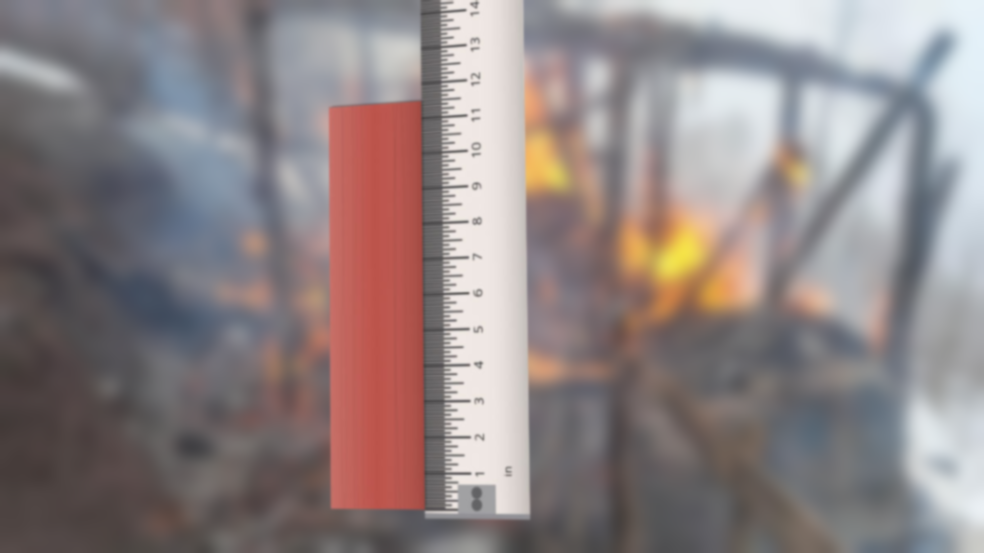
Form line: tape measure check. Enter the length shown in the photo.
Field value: 11.5 in
